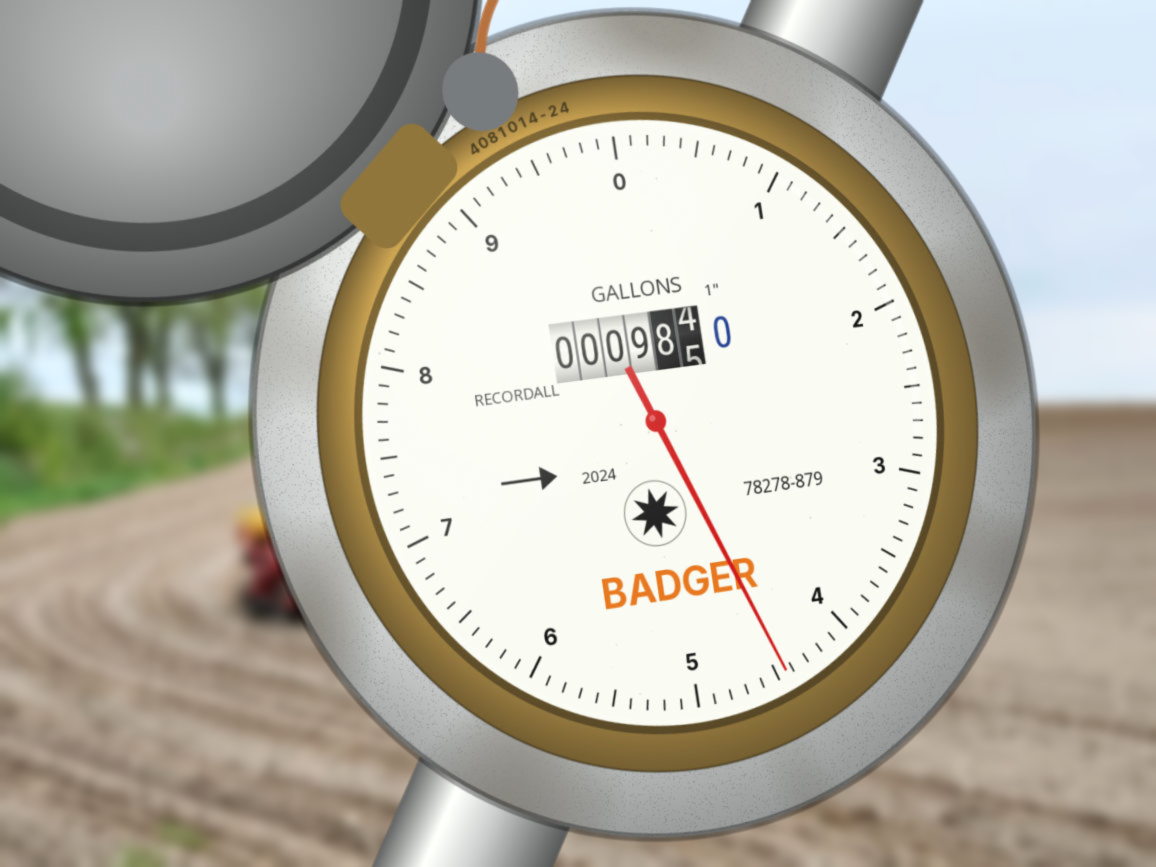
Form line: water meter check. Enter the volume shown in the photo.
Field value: 9844.4 gal
